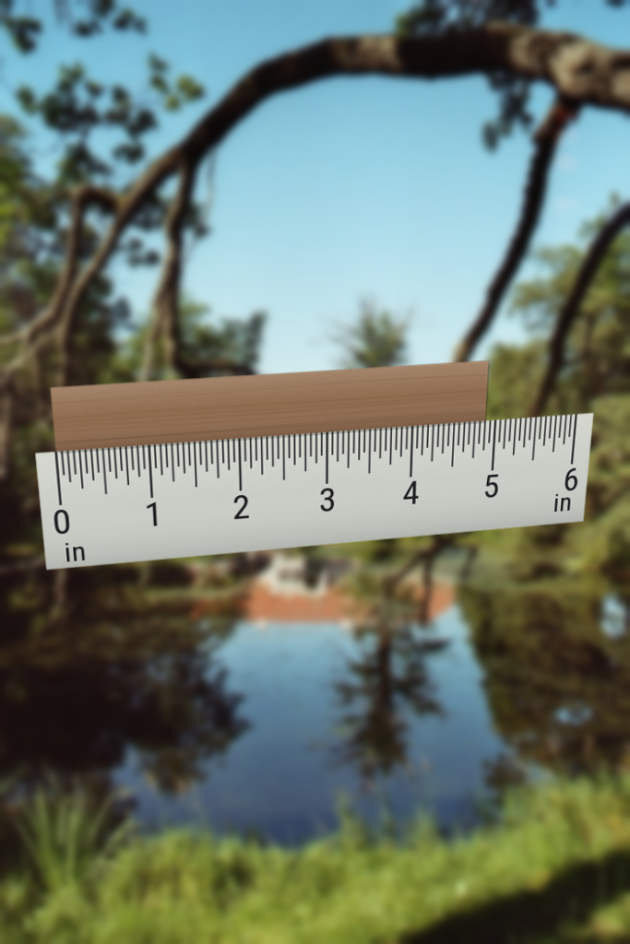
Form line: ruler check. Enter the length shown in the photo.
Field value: 4.875 in
